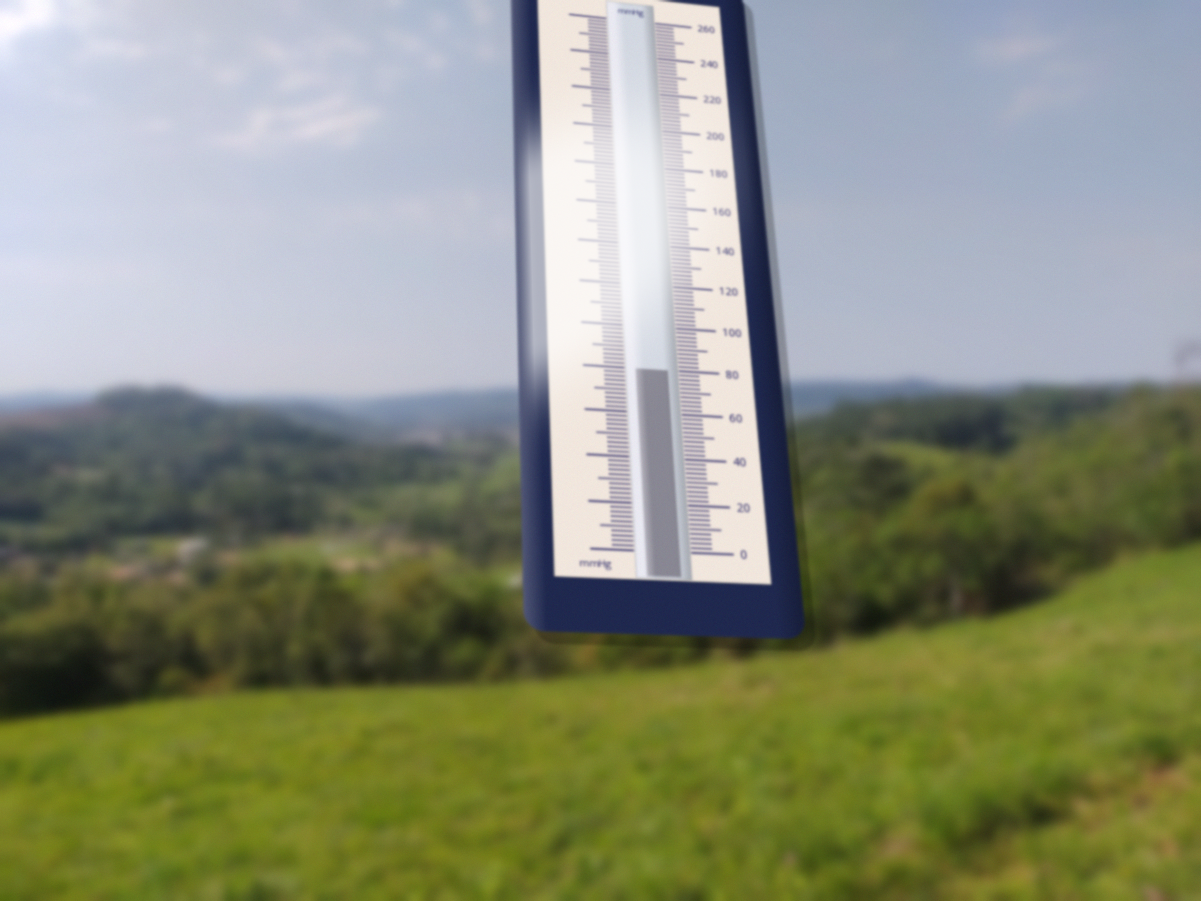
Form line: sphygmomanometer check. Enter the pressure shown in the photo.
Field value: 80 mmHg
